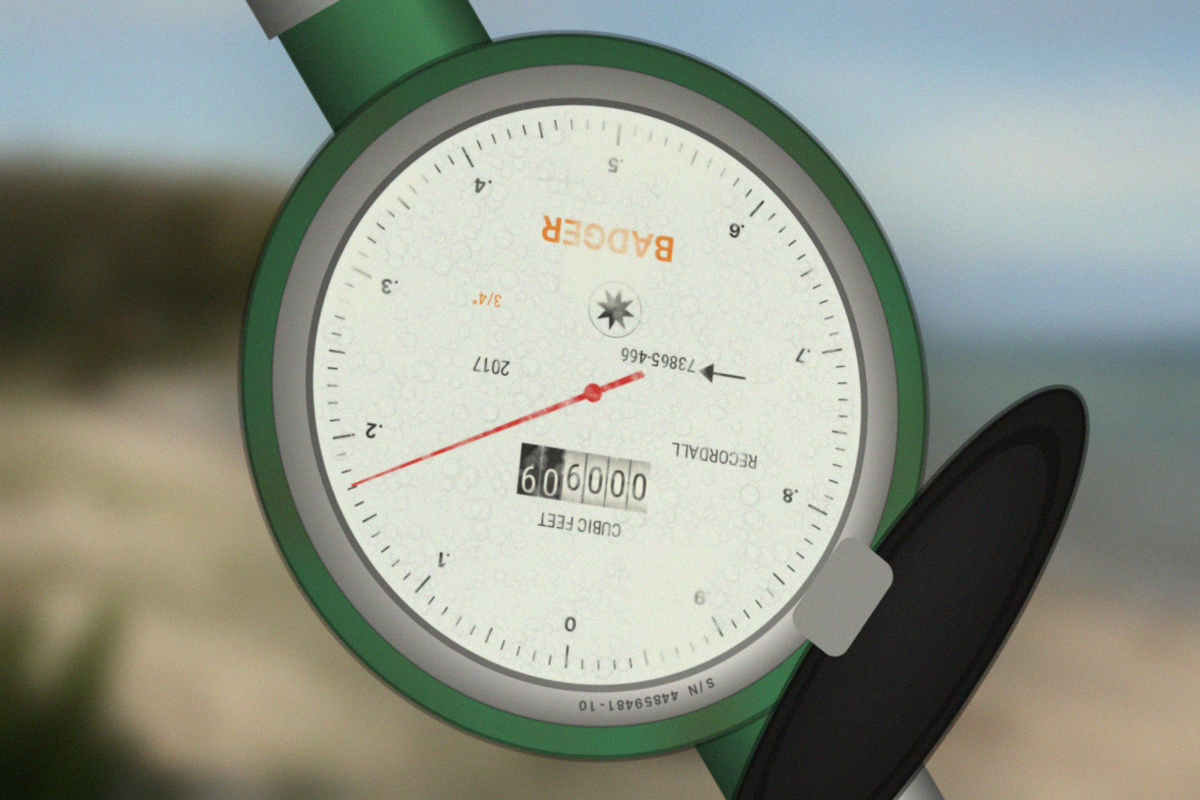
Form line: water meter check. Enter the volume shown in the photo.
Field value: 909.17 ft³
